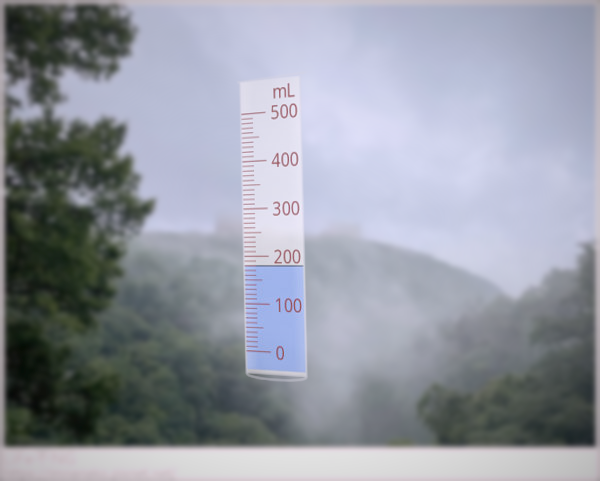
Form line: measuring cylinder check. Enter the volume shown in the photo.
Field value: 180 mL
